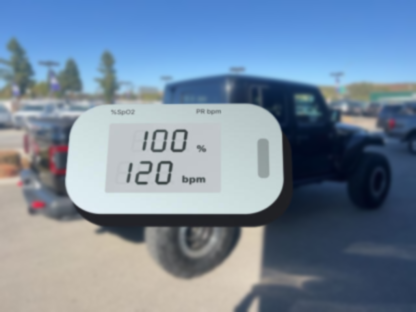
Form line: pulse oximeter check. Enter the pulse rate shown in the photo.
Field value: 120 bpm
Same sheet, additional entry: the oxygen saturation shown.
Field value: 100 %
